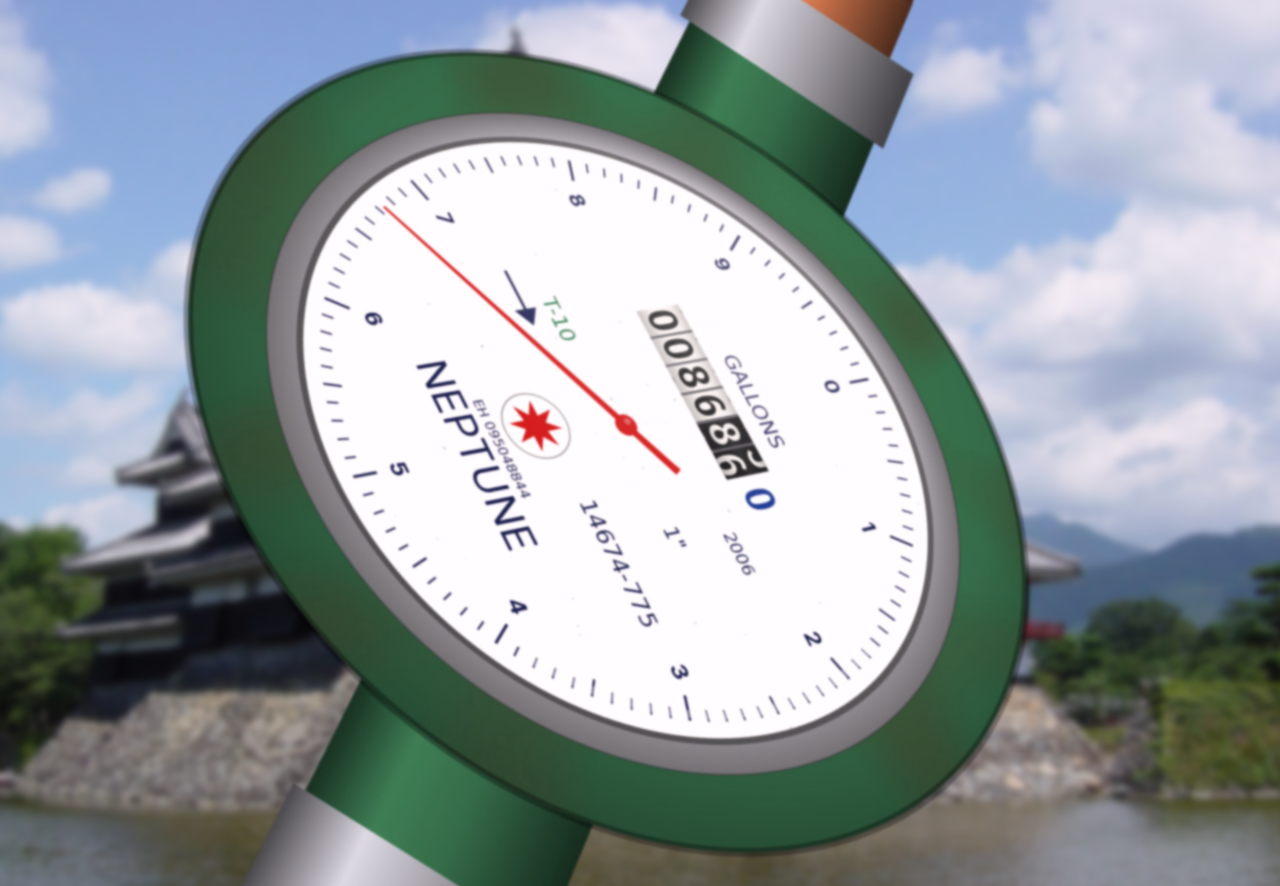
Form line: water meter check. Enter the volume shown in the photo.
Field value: 86856.7 gal
